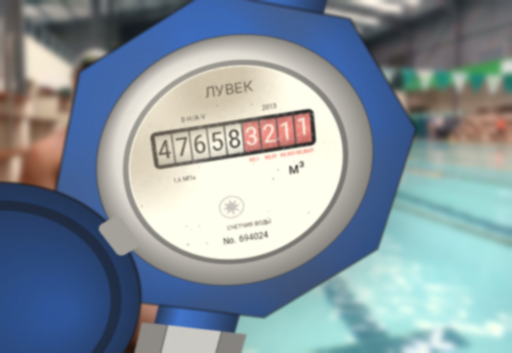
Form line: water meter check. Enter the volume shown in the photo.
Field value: 47658.3211 m³
